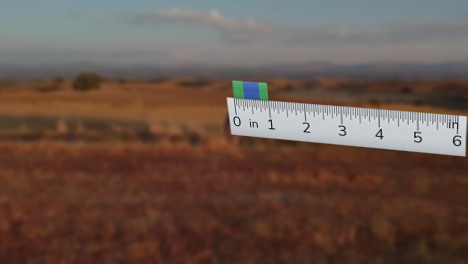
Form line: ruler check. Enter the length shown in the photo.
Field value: 1 in
